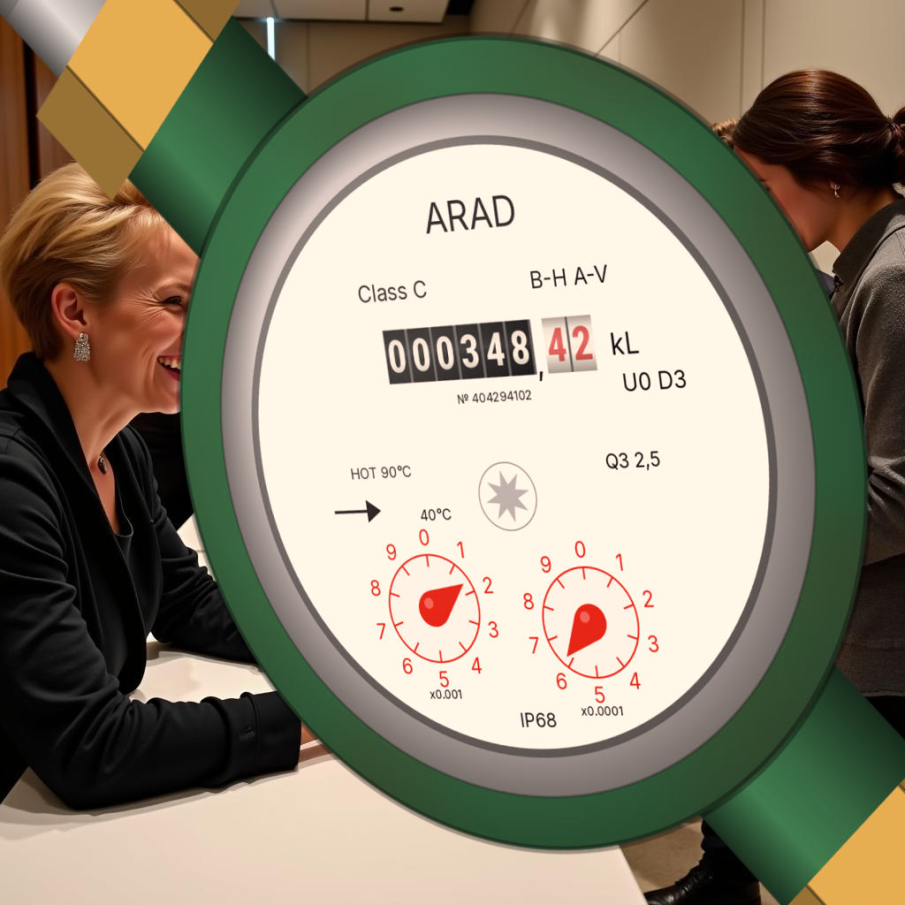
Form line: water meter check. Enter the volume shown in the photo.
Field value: 348.4216 kL
